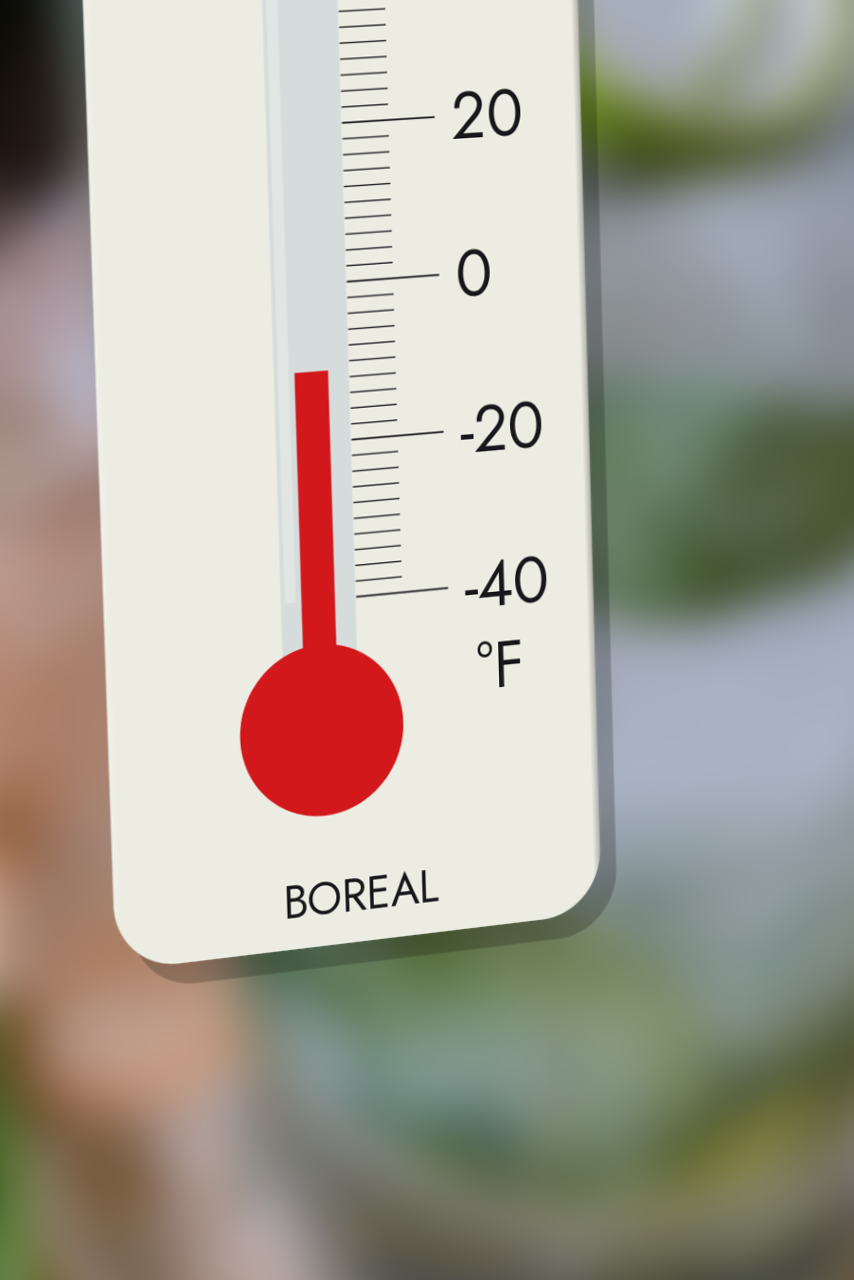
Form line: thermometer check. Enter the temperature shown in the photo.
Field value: -11 °F
